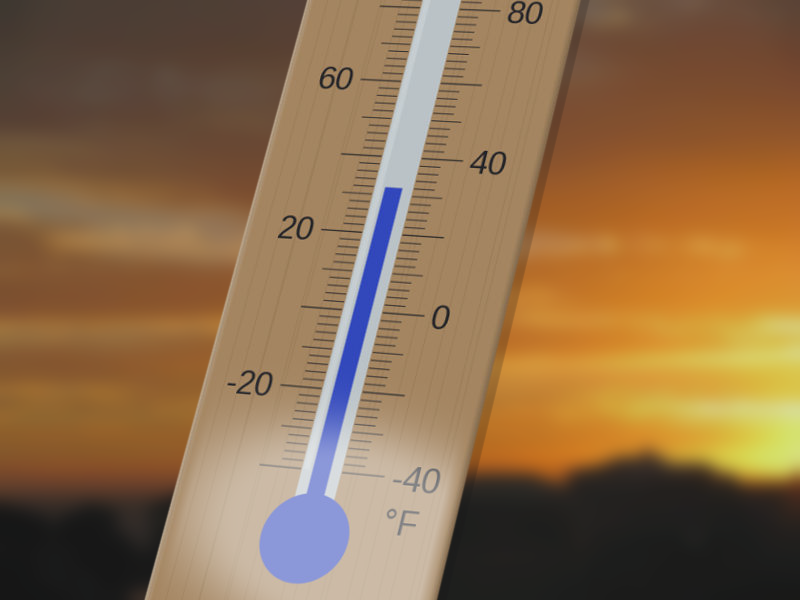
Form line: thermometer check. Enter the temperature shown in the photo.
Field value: 32 °F
